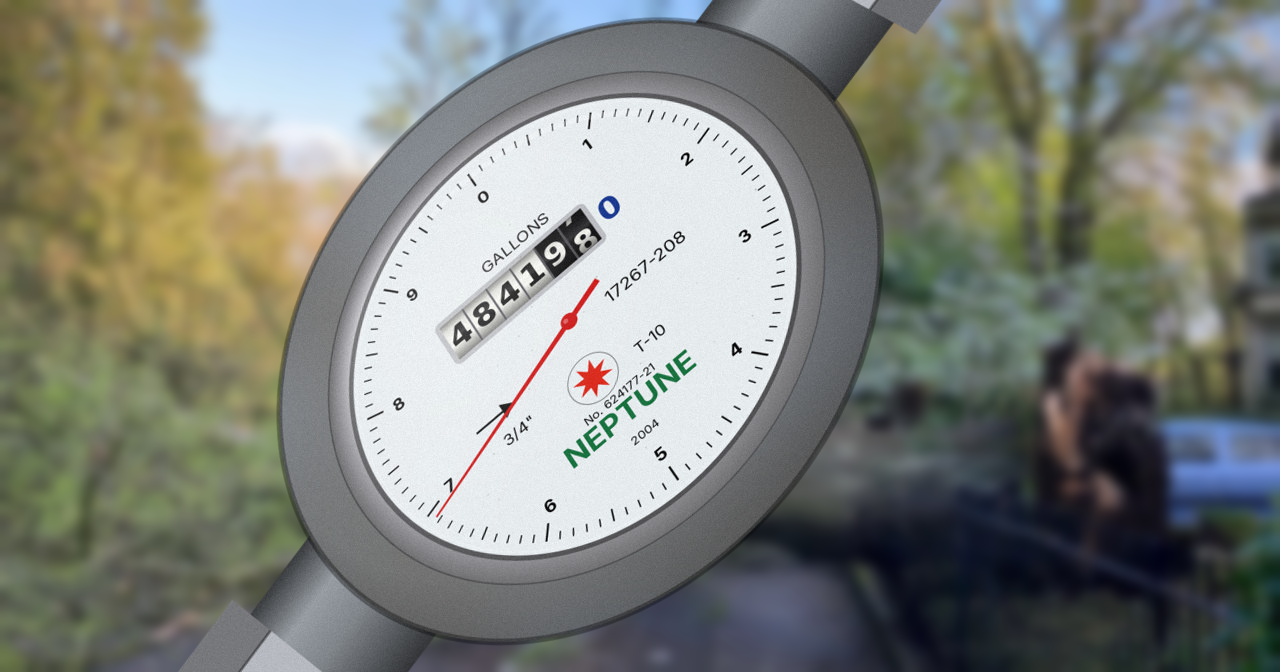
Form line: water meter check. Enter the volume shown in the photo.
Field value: 4841976.9 gal
